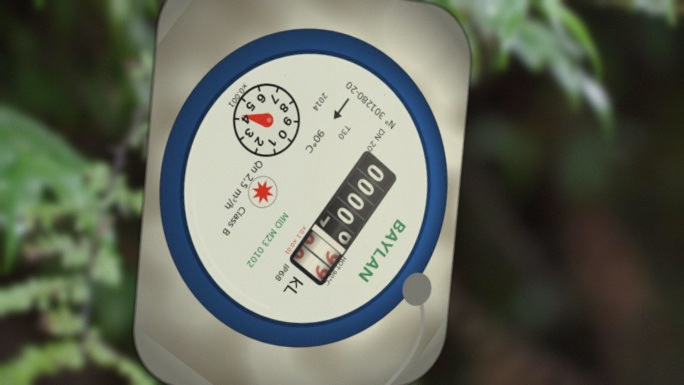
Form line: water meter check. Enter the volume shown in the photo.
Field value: 6.994 kL
